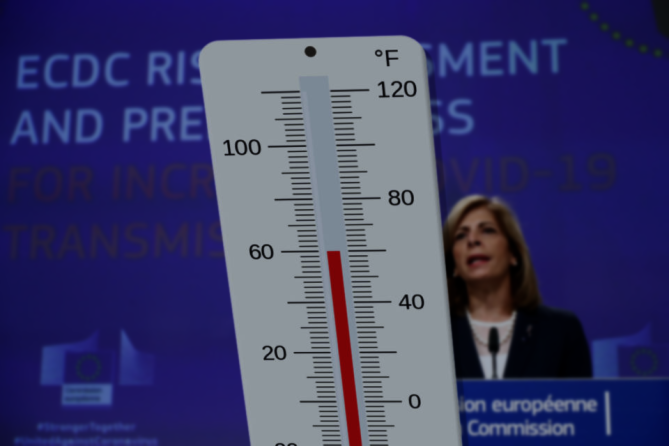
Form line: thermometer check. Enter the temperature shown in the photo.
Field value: 60 °F
